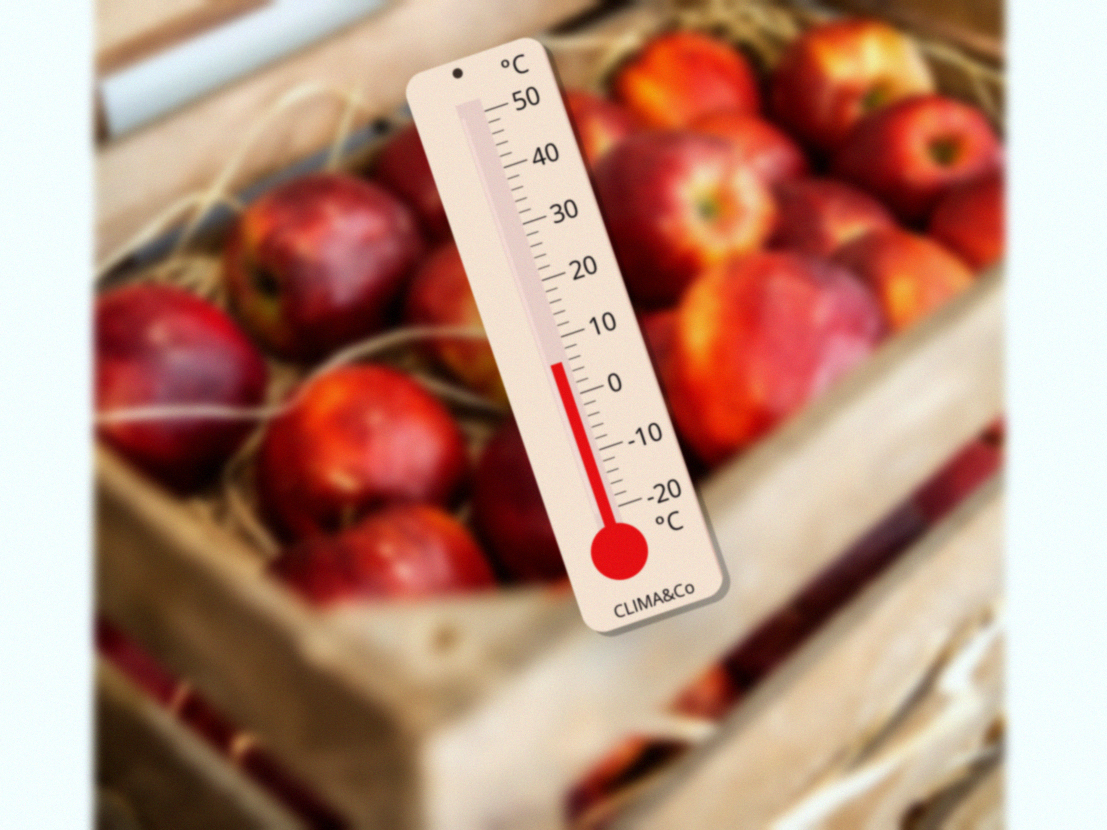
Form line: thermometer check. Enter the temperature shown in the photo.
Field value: 6 °C
